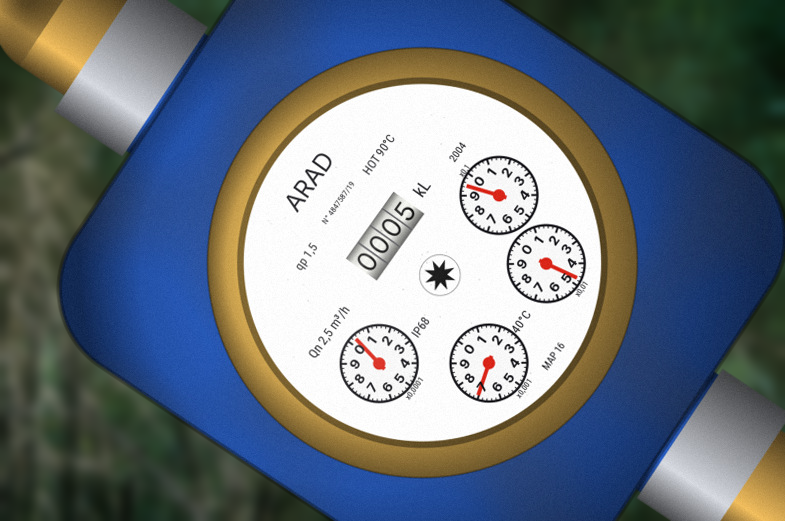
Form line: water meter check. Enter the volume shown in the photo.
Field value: 4.9470 kL
